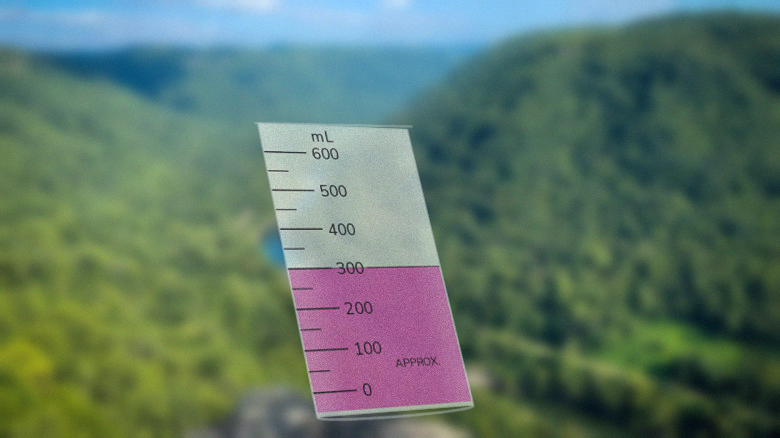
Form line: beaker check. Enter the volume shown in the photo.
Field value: 300 mL
